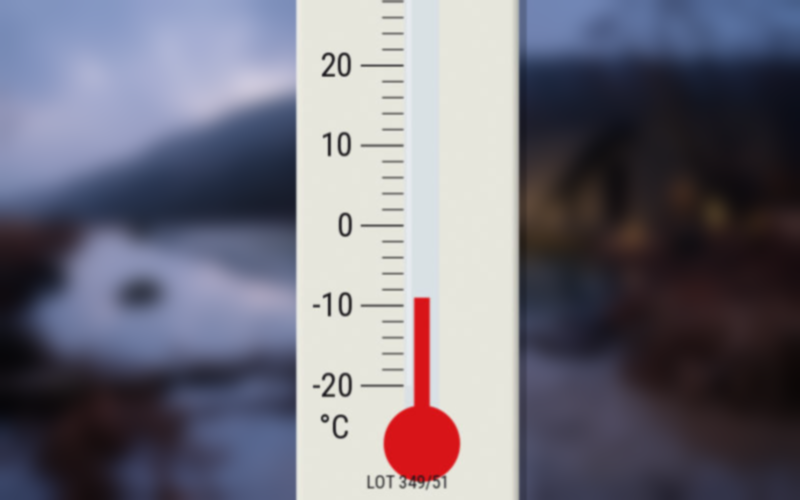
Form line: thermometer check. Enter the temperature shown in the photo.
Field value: -9 °C
